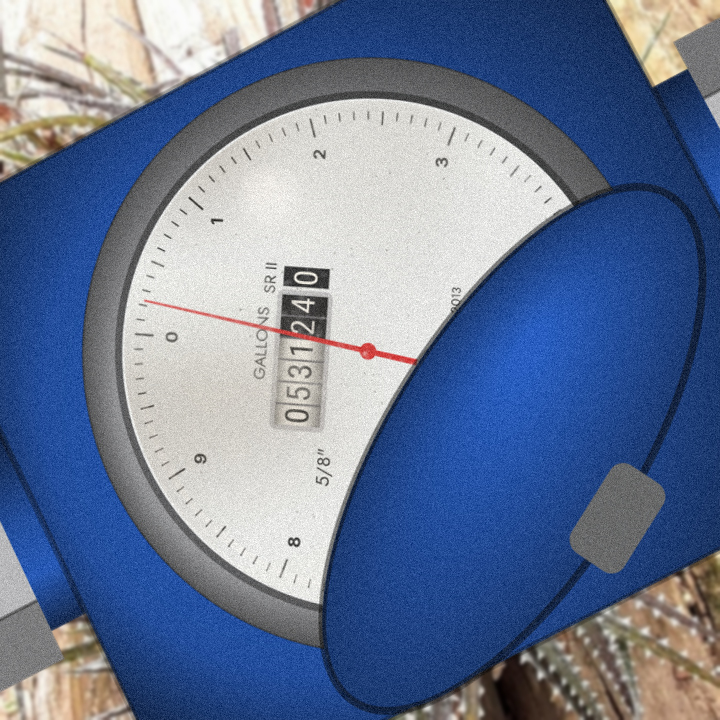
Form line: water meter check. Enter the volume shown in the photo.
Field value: 531240.2 gal
